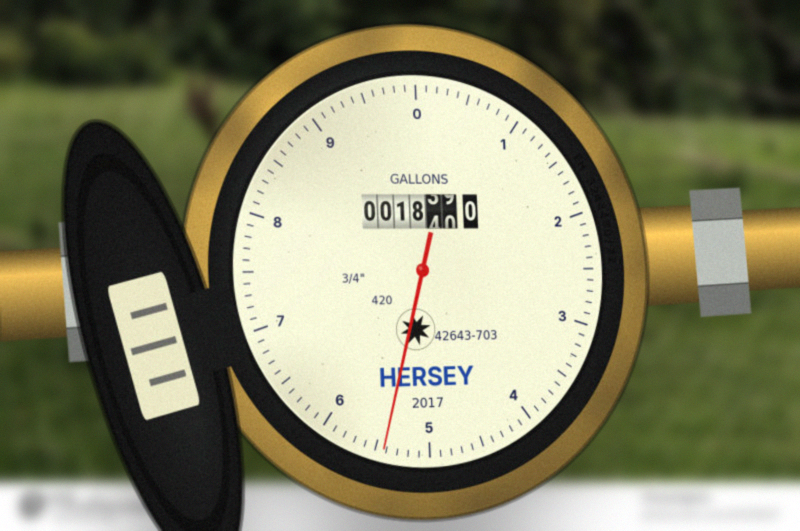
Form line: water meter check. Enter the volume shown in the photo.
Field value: 18395.4 gal
